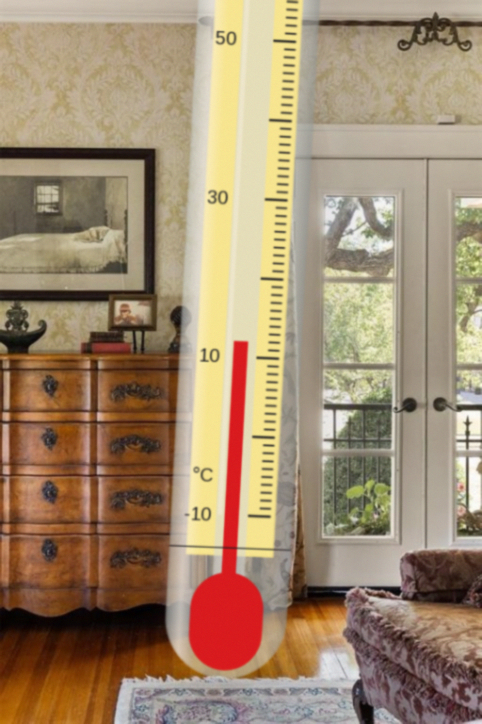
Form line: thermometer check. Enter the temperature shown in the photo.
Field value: 12 °C
